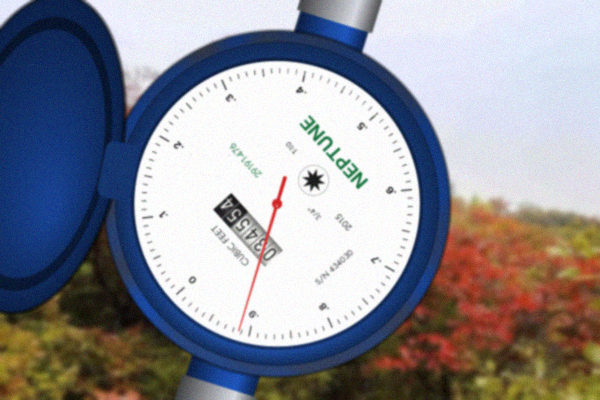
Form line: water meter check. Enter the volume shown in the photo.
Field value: 34553.91 ft³
